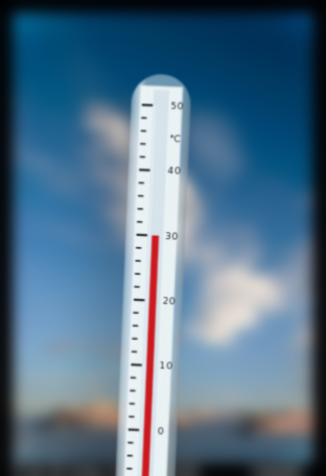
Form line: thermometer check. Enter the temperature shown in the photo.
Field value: 30 °C
